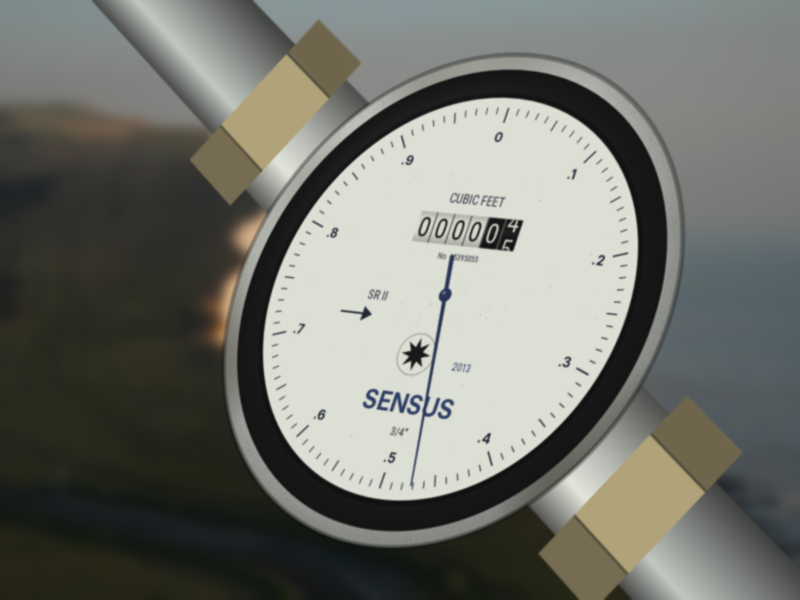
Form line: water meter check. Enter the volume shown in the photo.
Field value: 4.47 ft³
